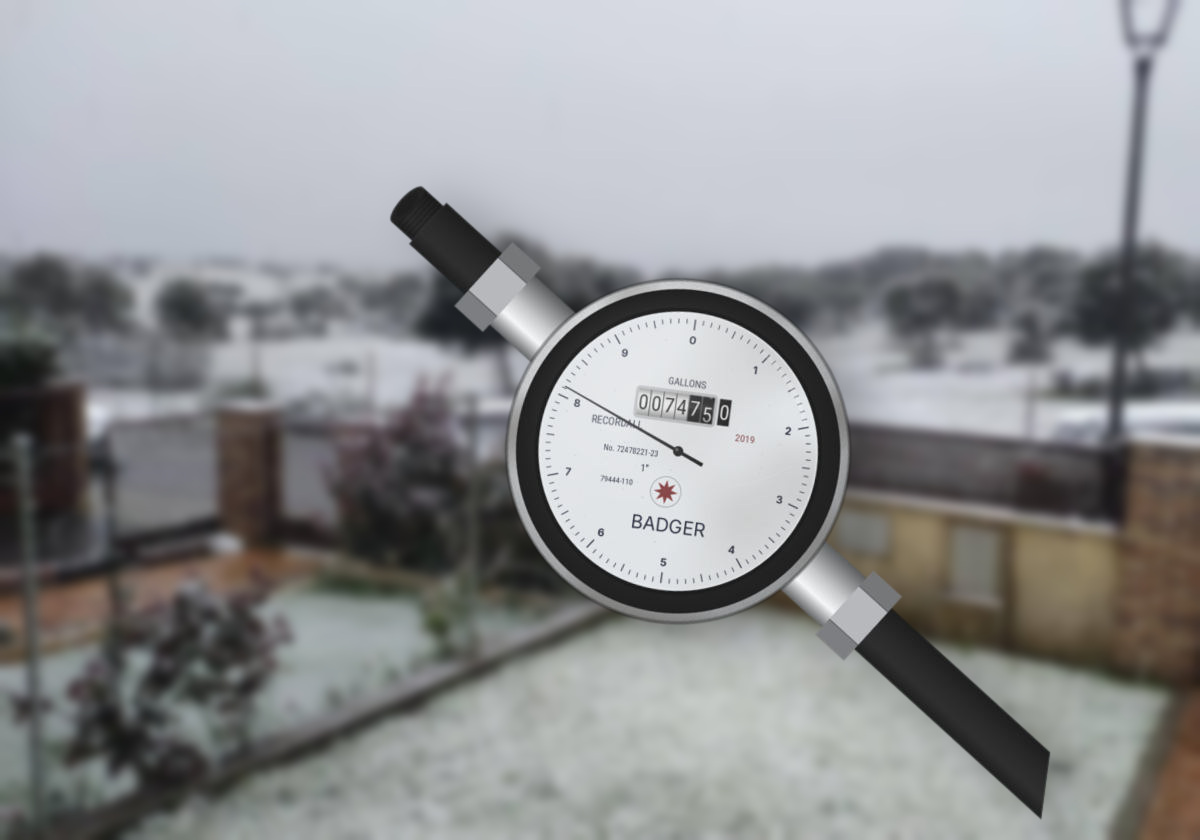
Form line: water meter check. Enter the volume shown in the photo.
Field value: 74748.1 gal
